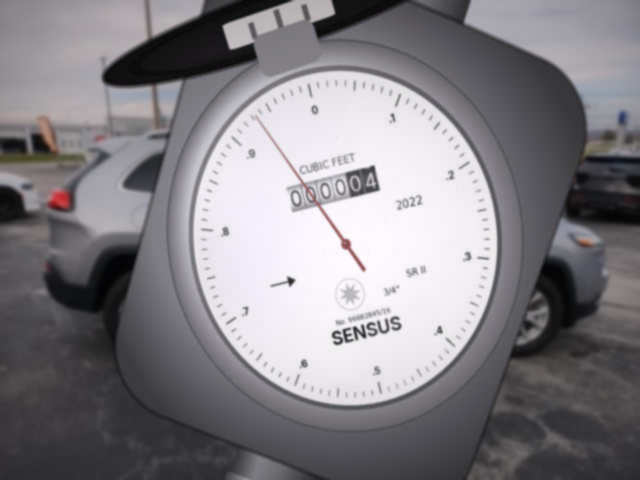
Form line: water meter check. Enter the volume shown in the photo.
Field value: 3.93 ft³
